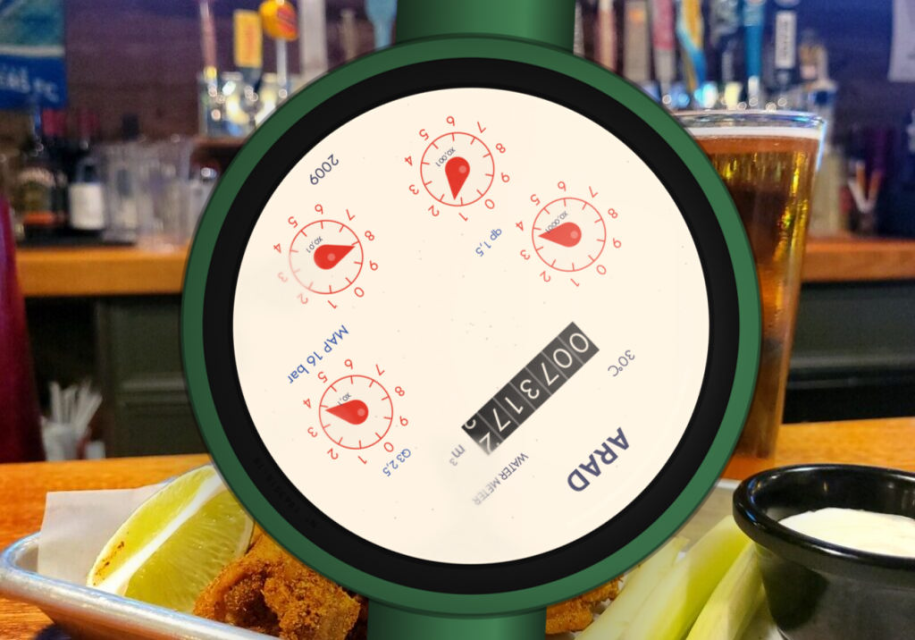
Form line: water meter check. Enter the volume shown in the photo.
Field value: 73172.3813 m³
